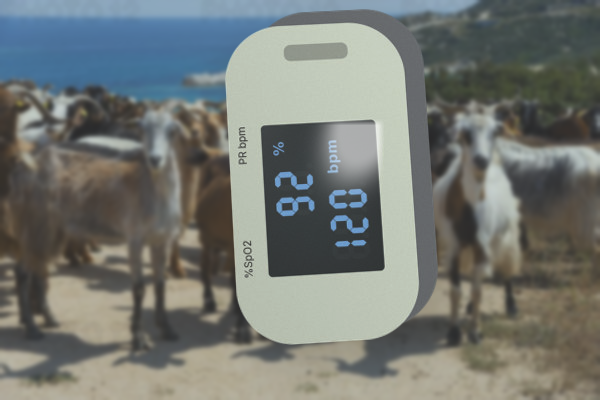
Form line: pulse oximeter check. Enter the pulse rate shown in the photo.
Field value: 120 bpm
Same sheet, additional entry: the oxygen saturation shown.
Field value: 92 %
